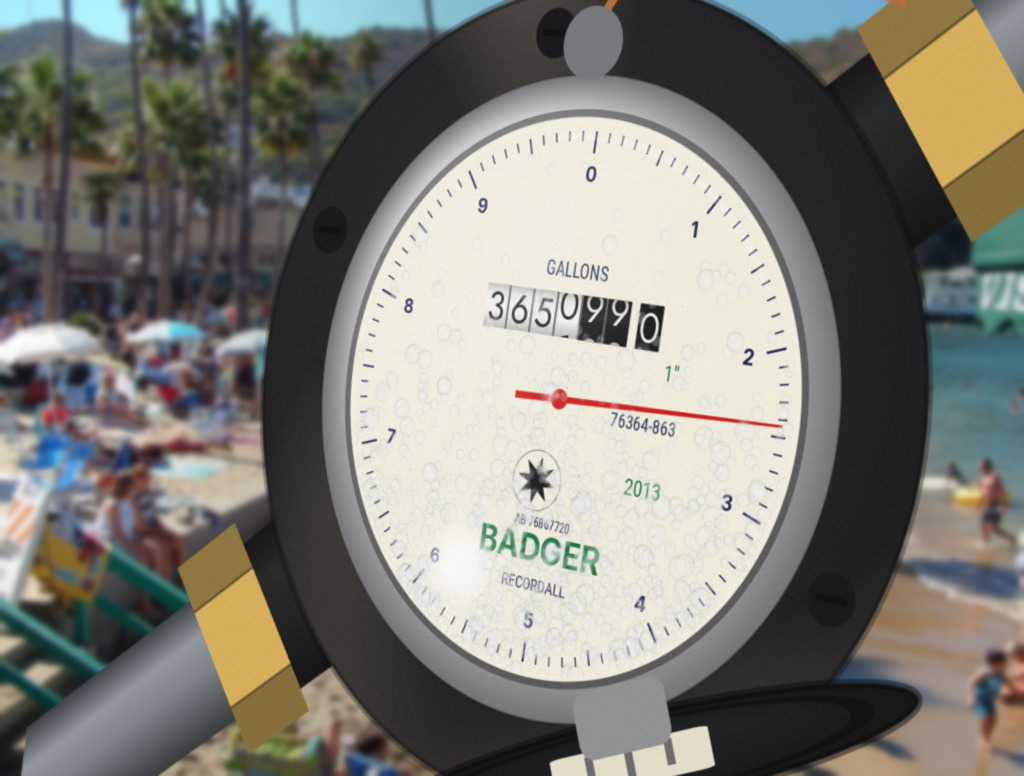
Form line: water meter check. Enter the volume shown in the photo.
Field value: 3650992.4 gal
